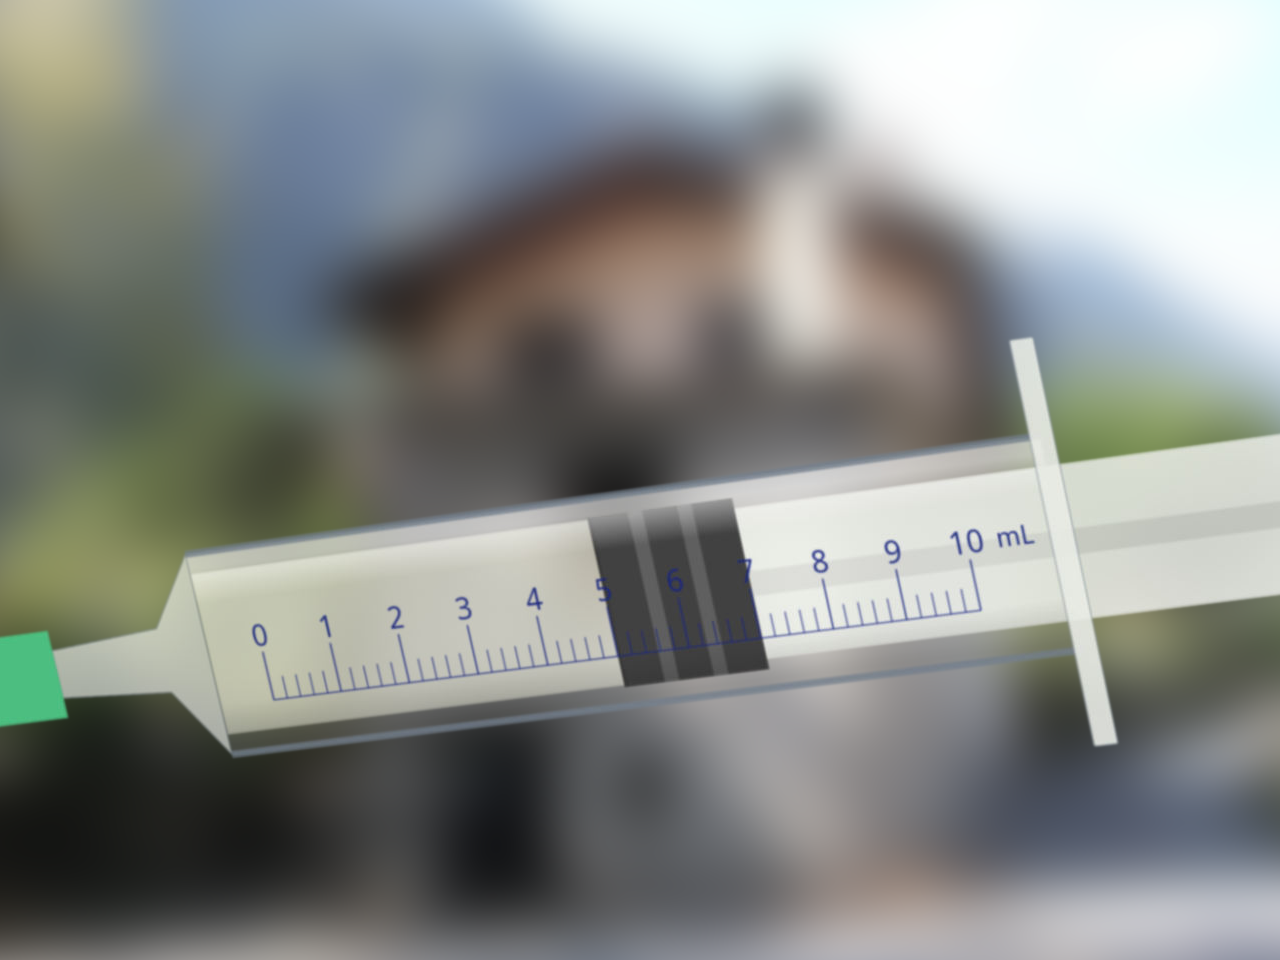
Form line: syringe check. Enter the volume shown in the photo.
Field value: 5 mL
